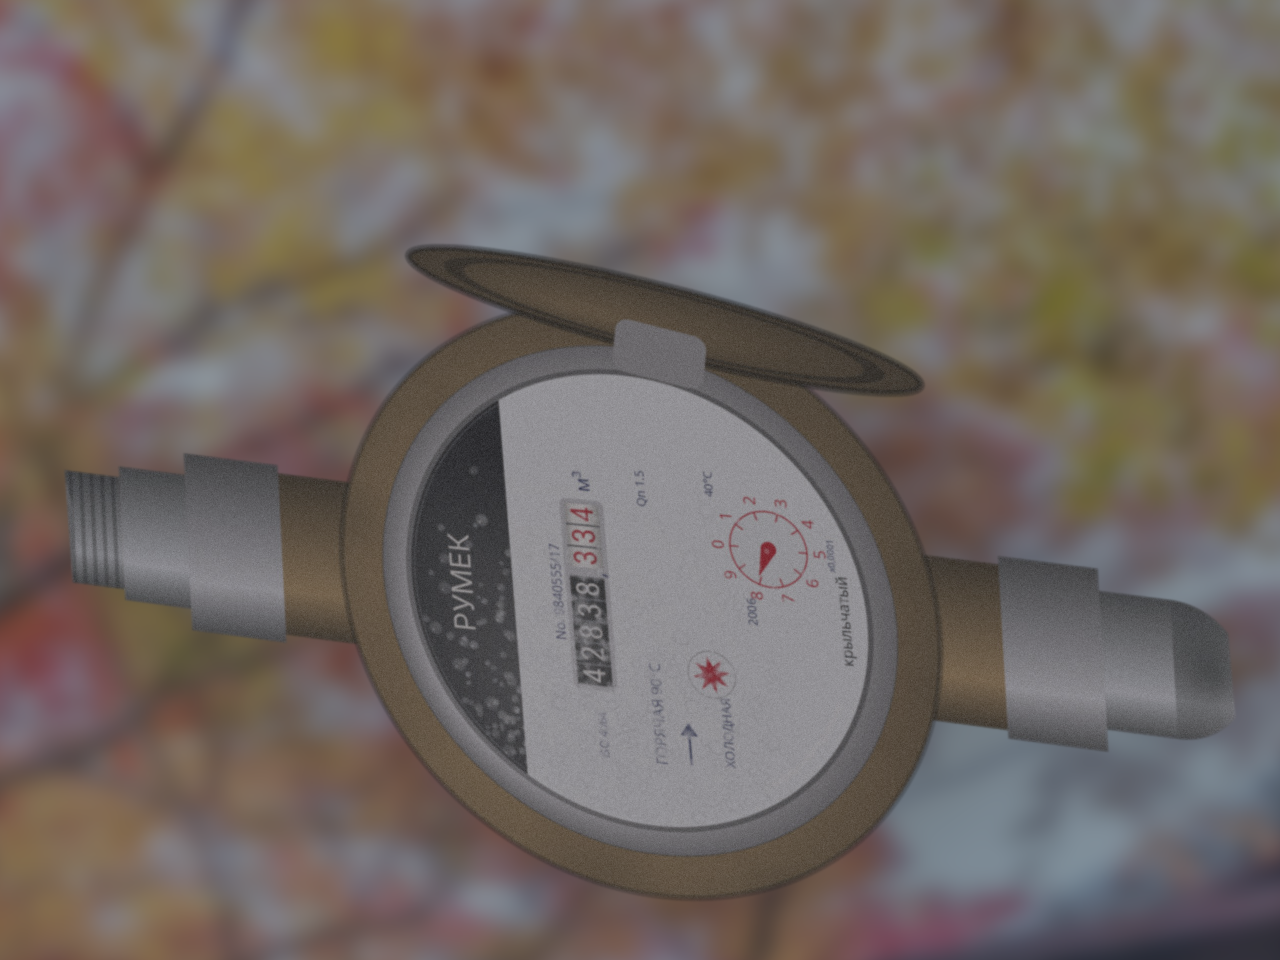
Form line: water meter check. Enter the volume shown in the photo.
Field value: 42838.3348 m³
